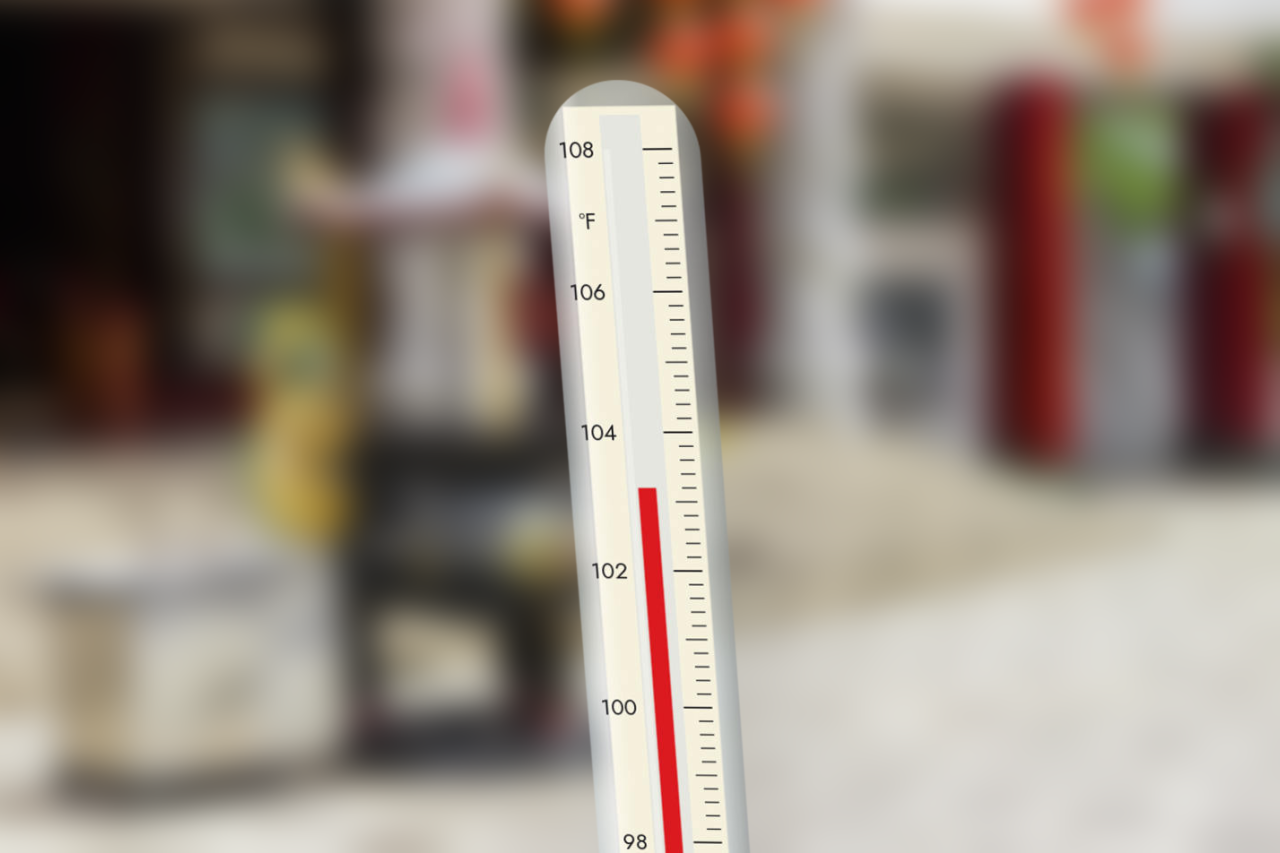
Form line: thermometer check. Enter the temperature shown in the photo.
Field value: 103.2 °F
